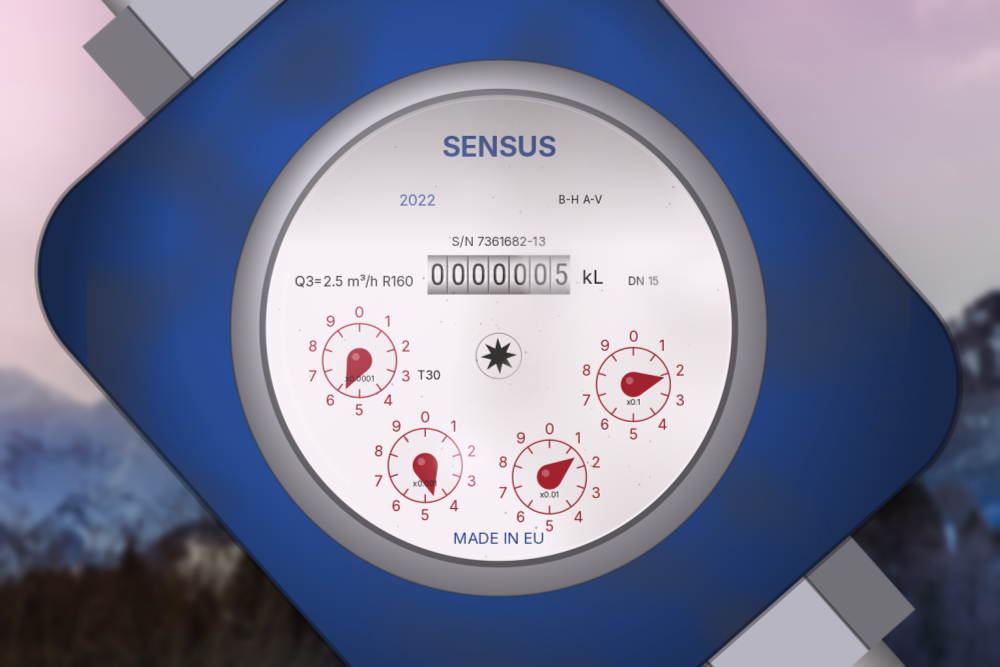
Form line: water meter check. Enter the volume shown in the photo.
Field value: 5.2145 kL
